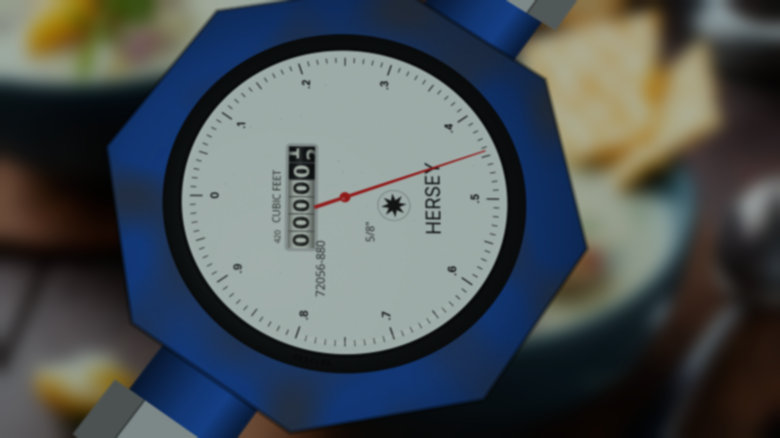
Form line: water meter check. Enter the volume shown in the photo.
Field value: 1.44 ft³
